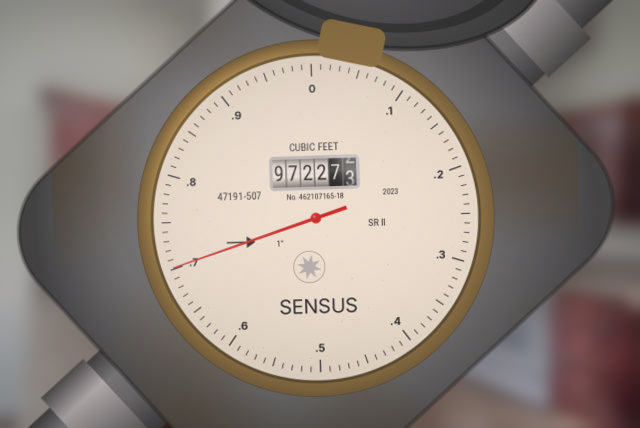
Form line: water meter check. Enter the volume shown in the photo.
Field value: 972272.70 ft³
